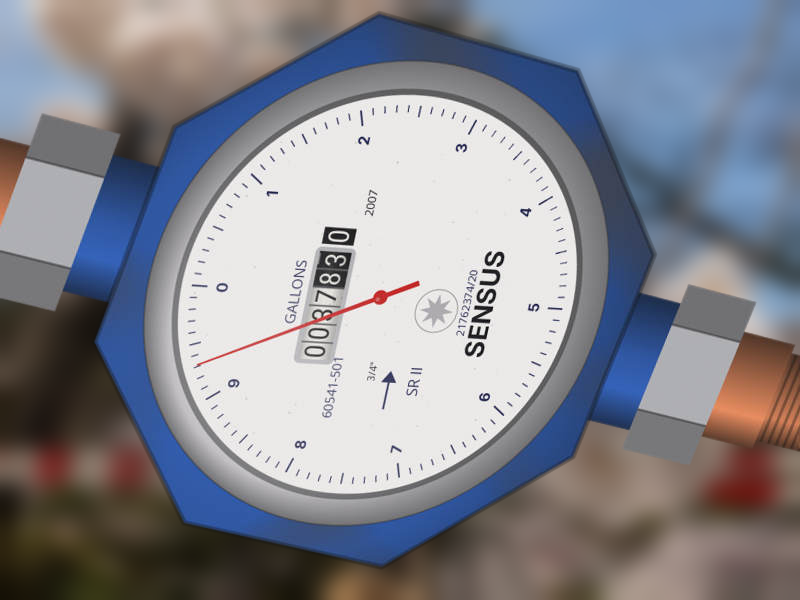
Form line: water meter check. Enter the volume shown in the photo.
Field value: 37829.3 gal
